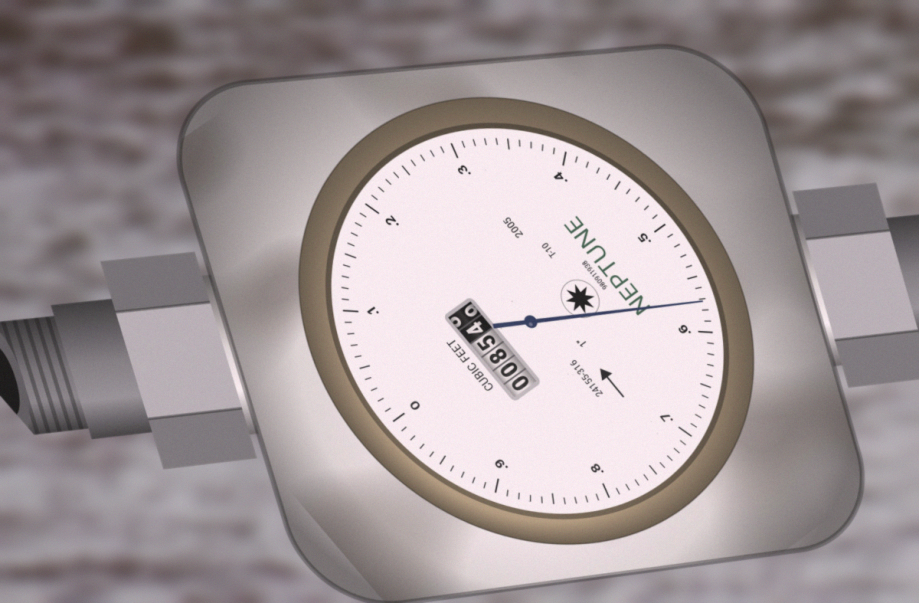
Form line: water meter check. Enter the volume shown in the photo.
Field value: 8548.57 ft³
